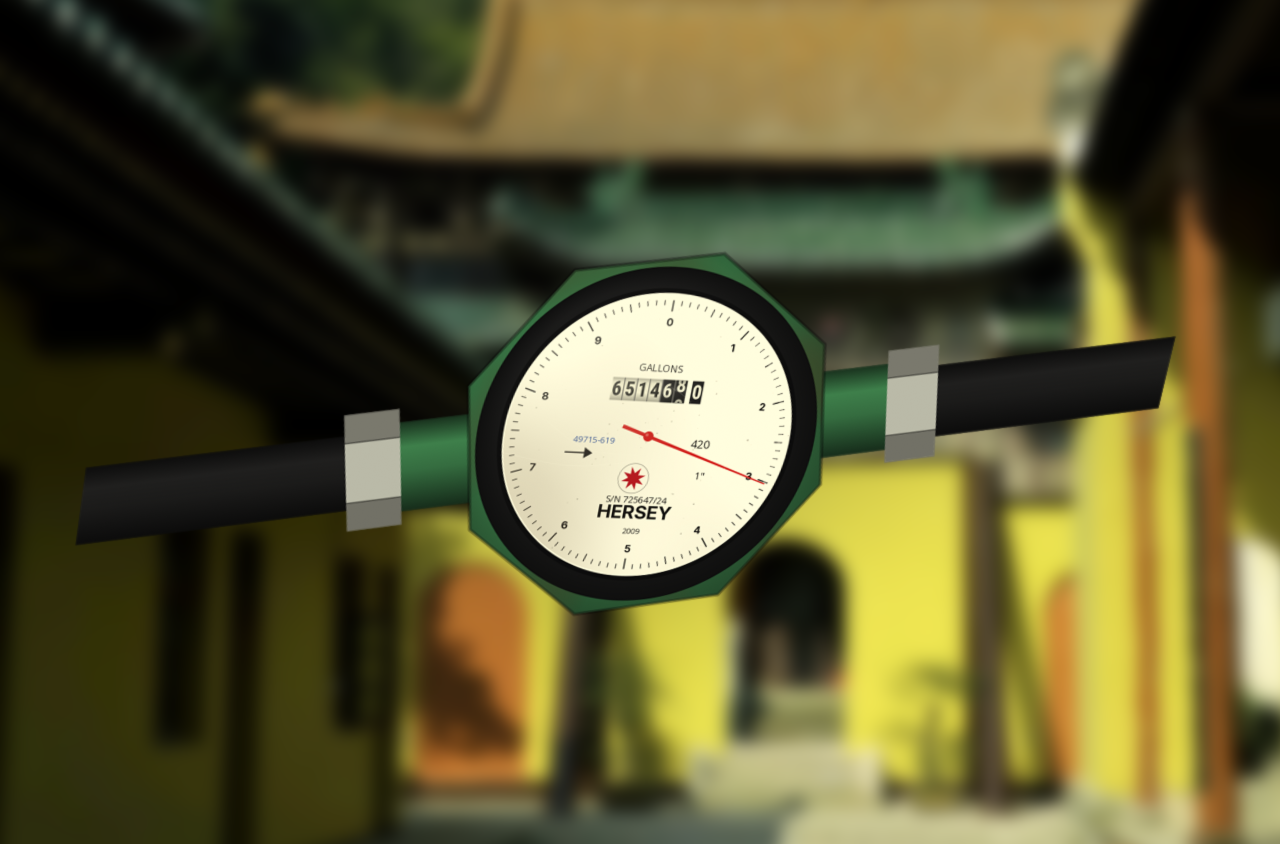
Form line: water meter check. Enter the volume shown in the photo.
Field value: 6514683.0 gal
